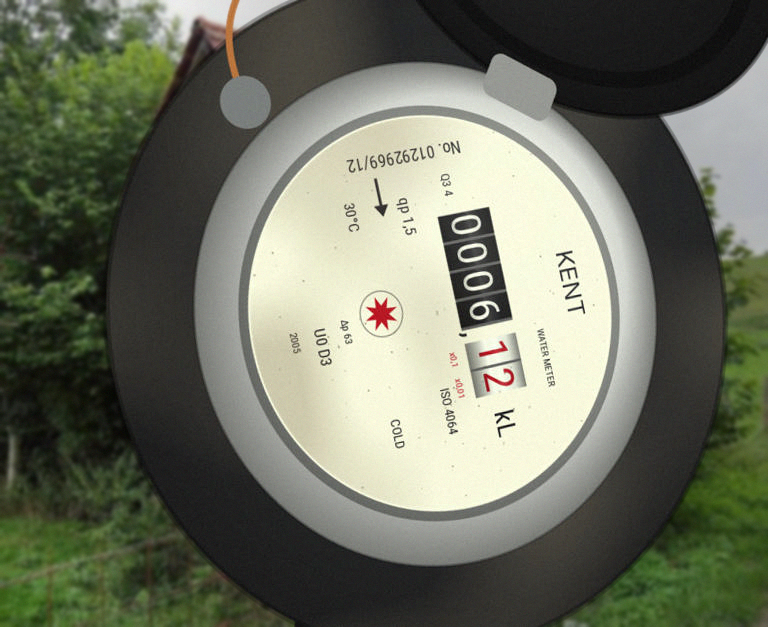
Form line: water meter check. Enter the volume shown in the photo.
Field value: 6.12 kL
